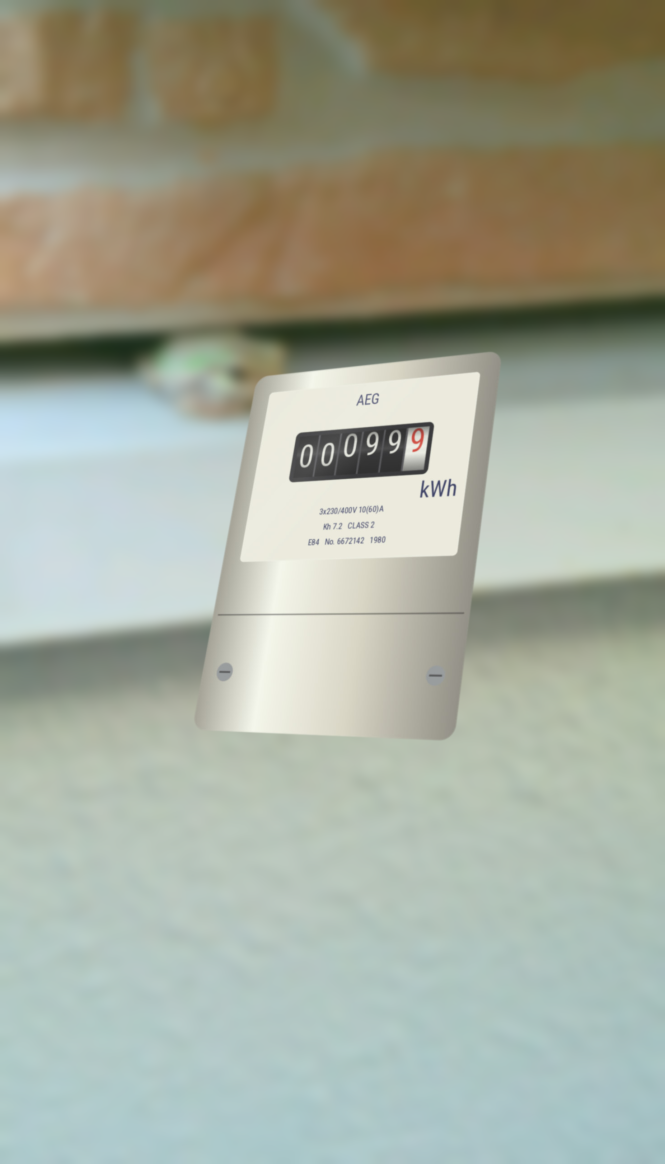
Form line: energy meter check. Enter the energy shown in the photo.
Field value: 99.9 kWh
